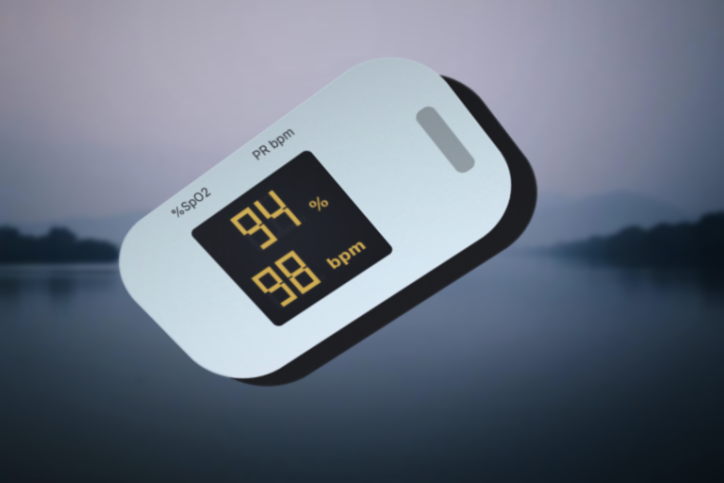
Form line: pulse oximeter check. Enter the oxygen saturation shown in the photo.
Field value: 94 %
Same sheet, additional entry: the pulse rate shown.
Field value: 98 bpm
